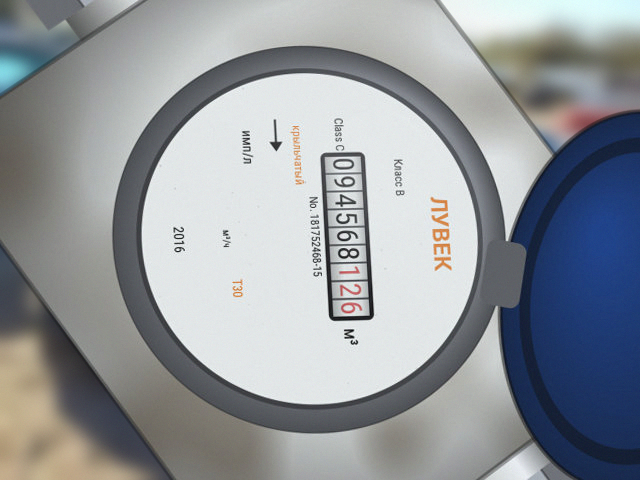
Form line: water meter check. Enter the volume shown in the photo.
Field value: 94568.126 m³
